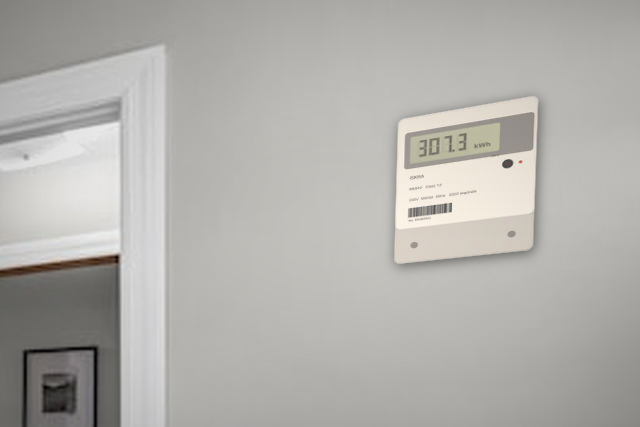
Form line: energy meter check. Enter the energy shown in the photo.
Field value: 307.3 kWh
